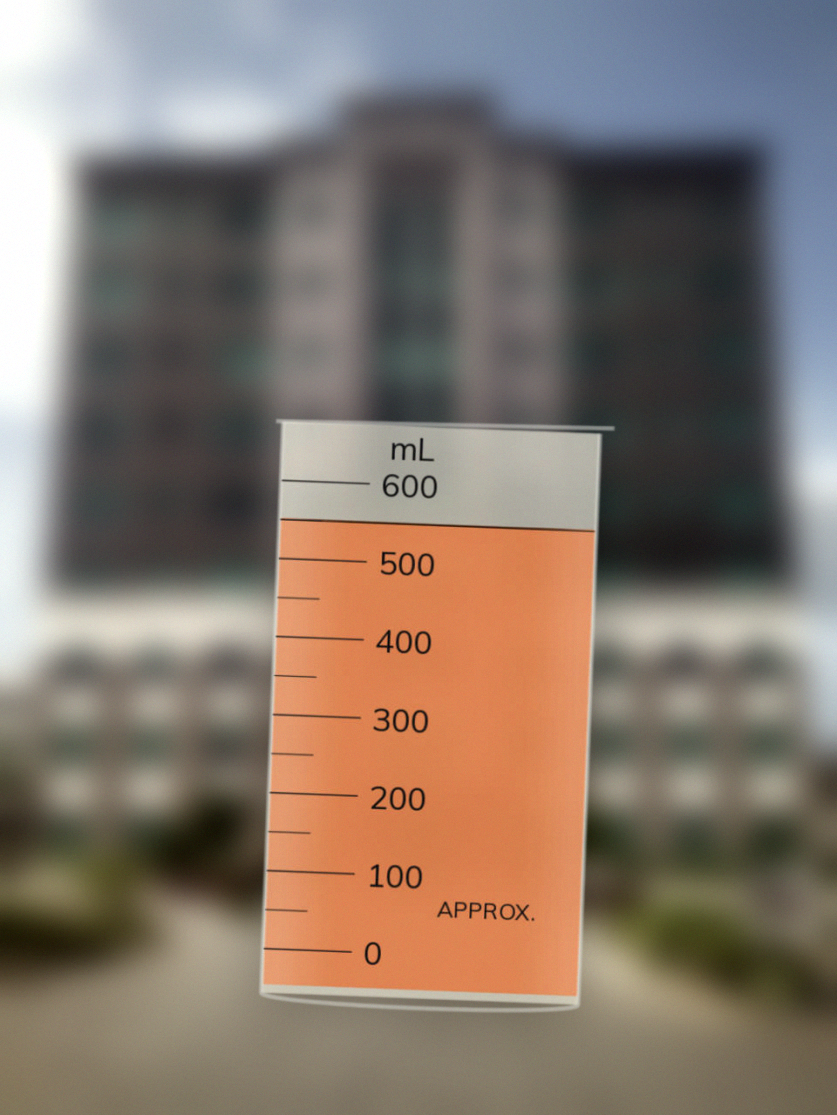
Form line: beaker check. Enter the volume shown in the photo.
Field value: 550 mL
